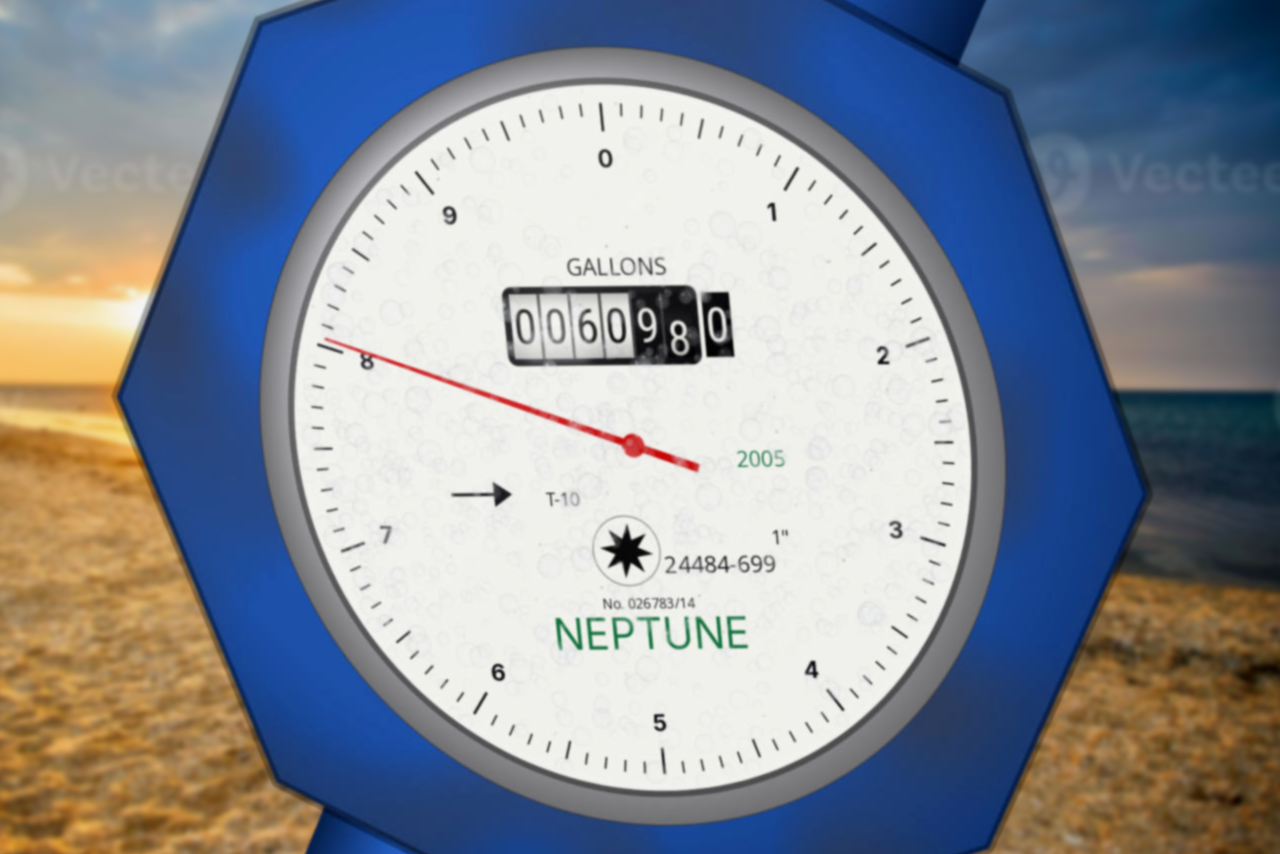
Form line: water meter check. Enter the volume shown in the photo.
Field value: 60978.0 gal
